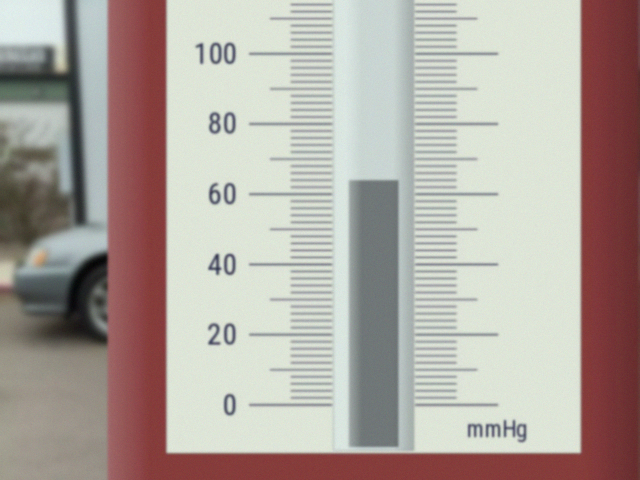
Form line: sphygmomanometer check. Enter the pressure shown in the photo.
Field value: 64 mmHg
